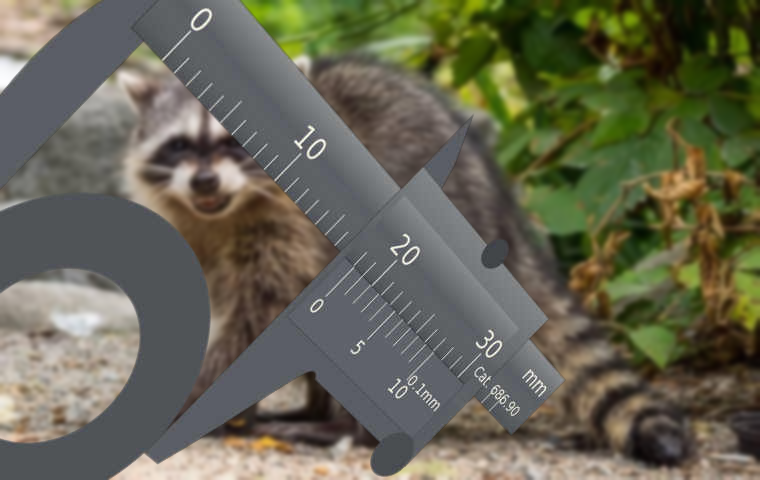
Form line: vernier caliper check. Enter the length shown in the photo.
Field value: 18.1 mm
